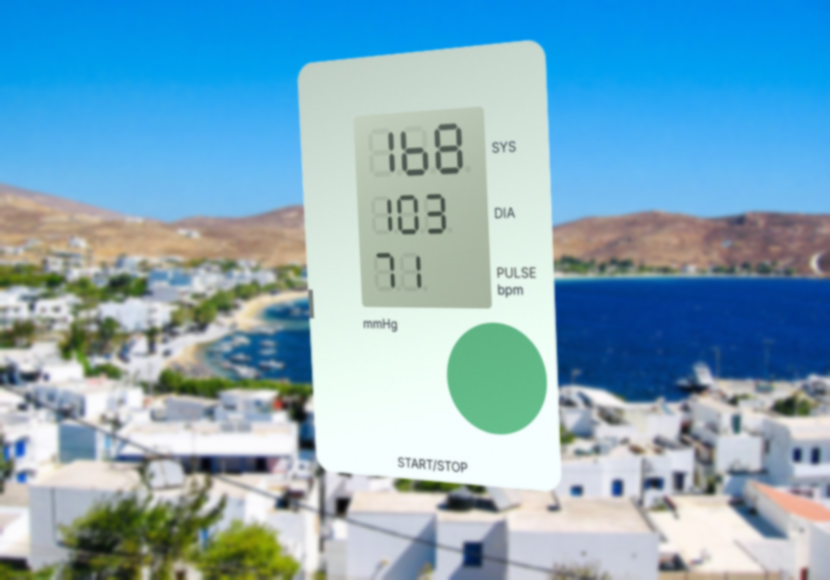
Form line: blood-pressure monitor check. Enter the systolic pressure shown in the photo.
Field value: 168 mmHg
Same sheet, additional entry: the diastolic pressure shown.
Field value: 103 mmHg
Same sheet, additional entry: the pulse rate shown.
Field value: 71 bpm
